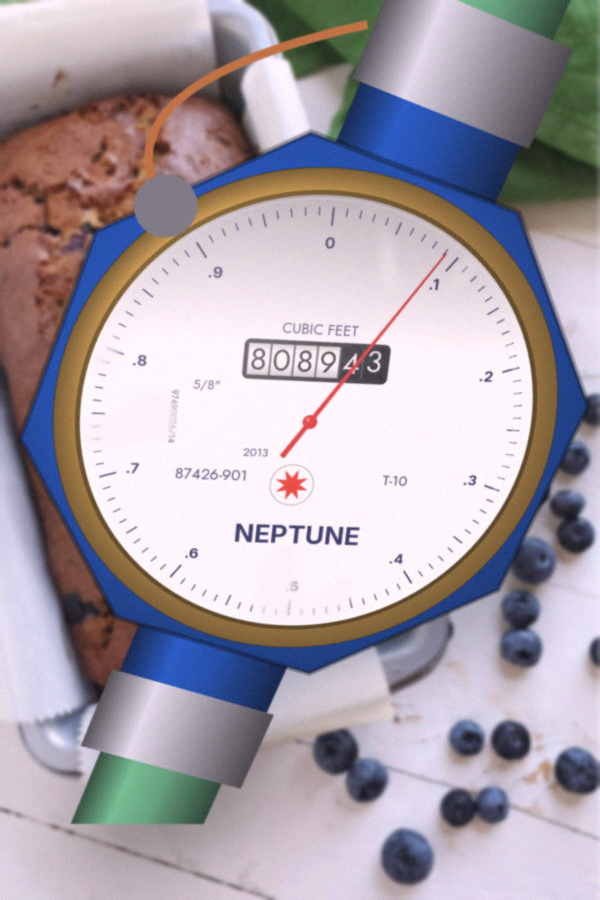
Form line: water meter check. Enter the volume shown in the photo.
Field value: 808943.09 ft³
